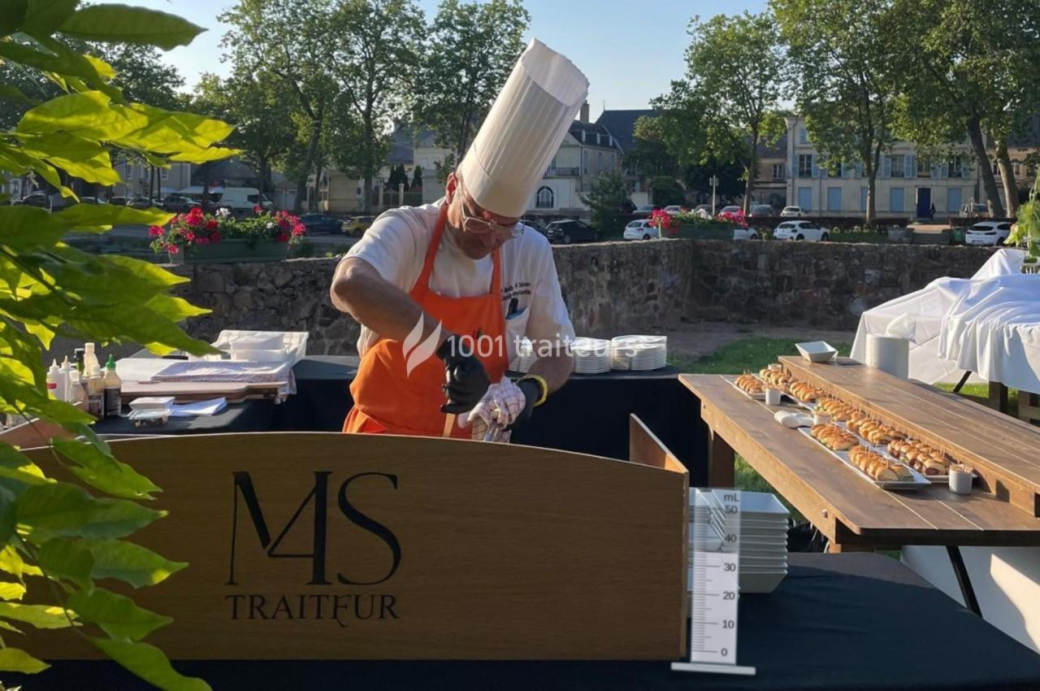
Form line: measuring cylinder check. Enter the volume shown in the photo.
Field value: 35 mL
